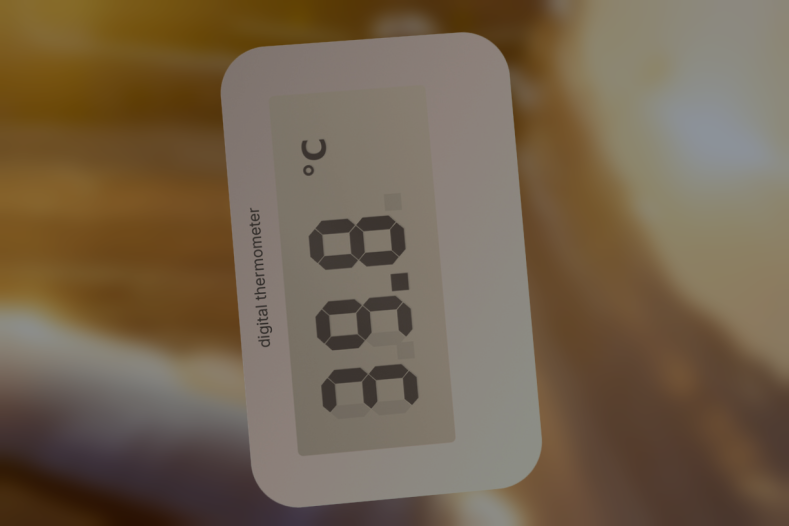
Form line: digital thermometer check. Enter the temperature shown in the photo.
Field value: 39.8 °C
